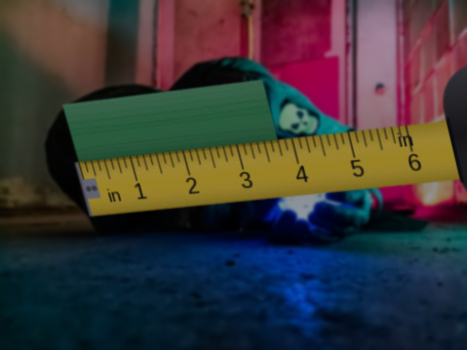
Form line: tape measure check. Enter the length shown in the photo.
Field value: 3.75 in
